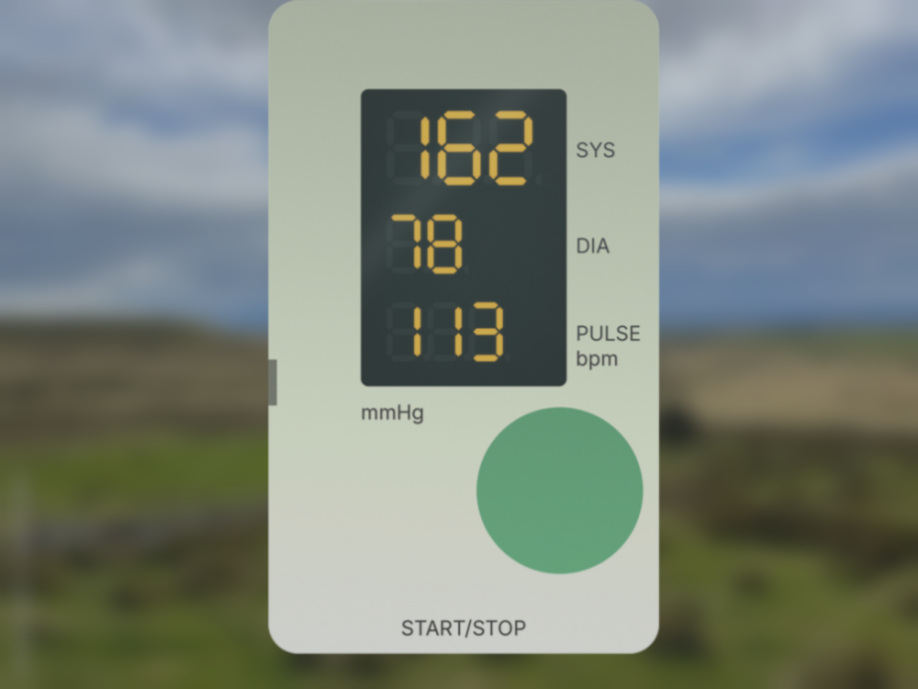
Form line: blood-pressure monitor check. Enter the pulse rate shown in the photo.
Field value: 113 bpm
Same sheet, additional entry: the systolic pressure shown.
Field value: 162 mmHg
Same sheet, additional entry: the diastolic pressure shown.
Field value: 78 mmHg
